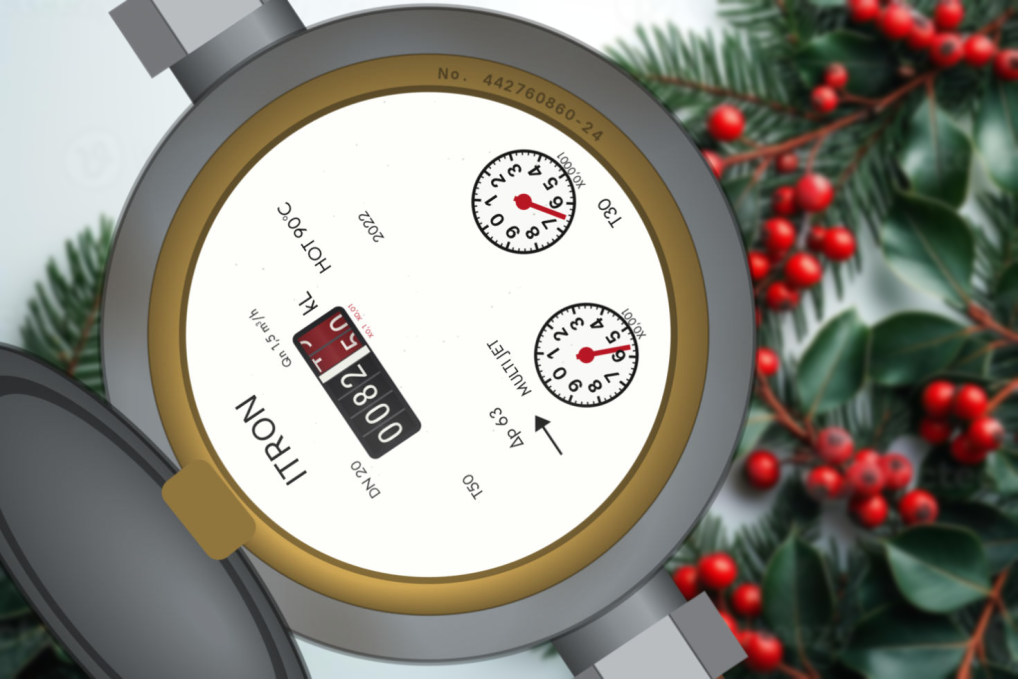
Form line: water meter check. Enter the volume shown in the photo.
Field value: 82.4956 kL
